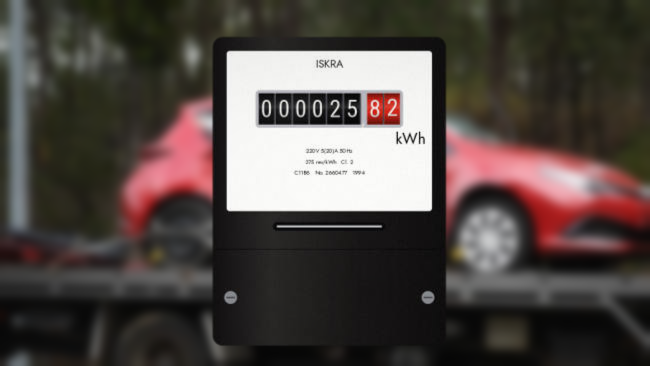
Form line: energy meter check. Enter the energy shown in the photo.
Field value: 25.82 kWh
